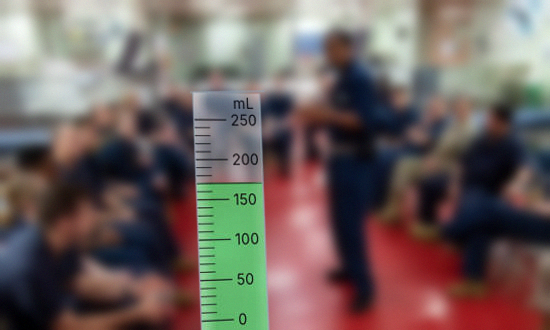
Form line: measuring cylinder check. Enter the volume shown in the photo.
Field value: 170 mL
